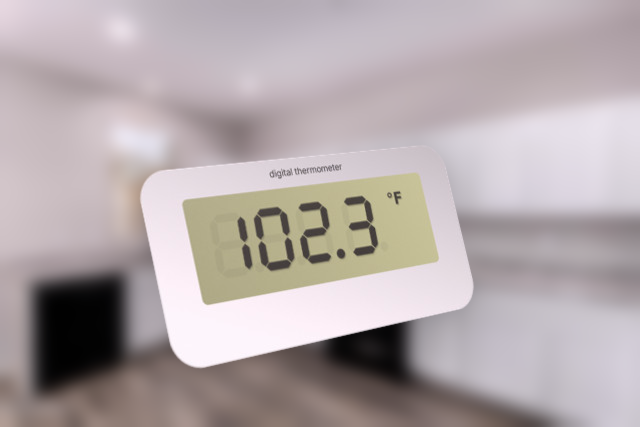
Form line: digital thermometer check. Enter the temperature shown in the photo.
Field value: 102.3 °F
